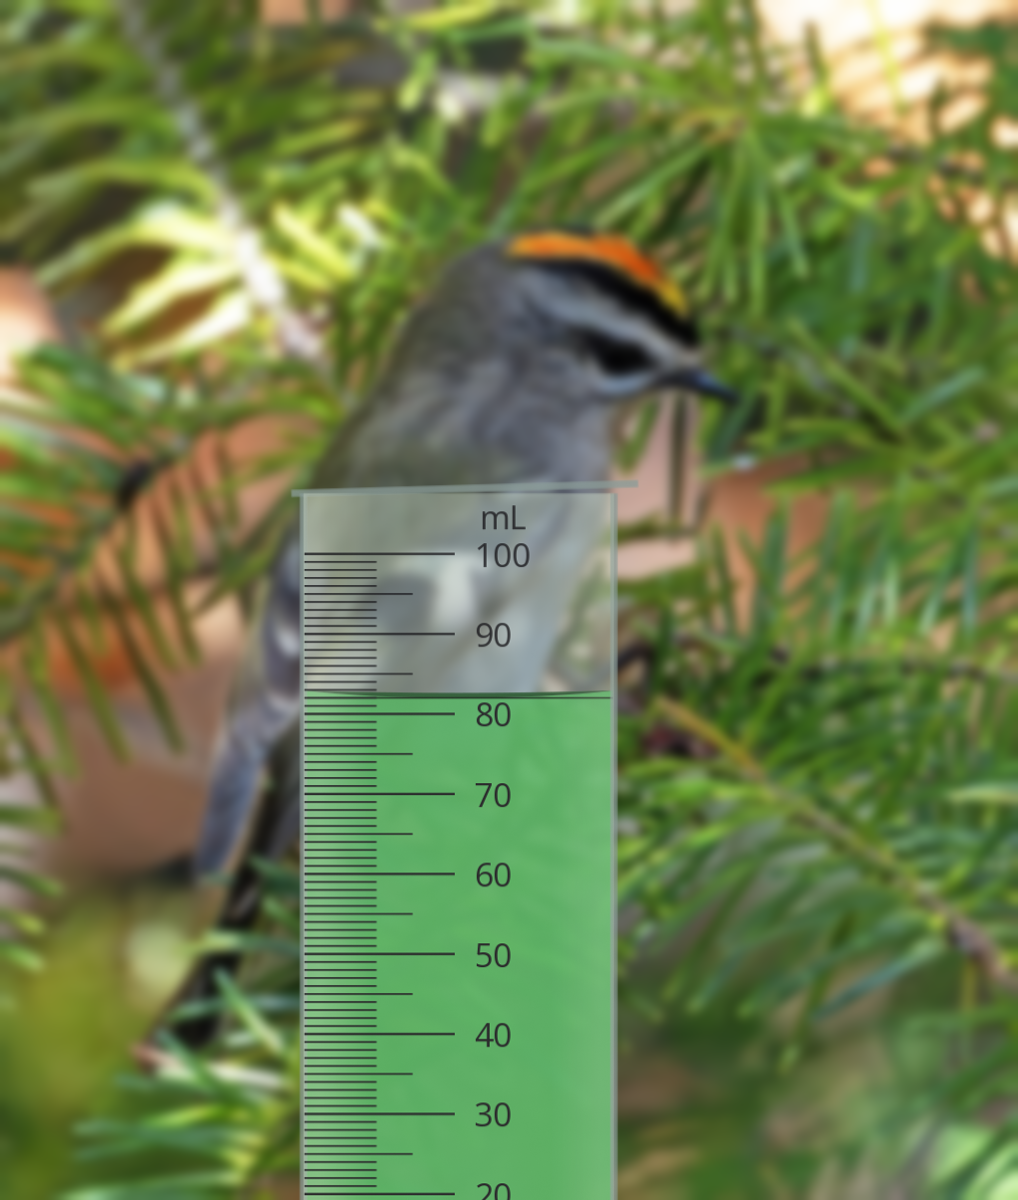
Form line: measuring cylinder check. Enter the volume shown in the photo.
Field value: 82 mL
